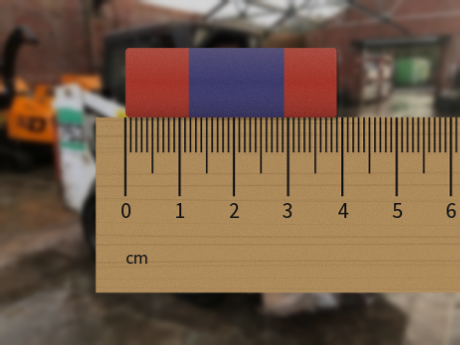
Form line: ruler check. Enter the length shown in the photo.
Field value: 3.9 cm
